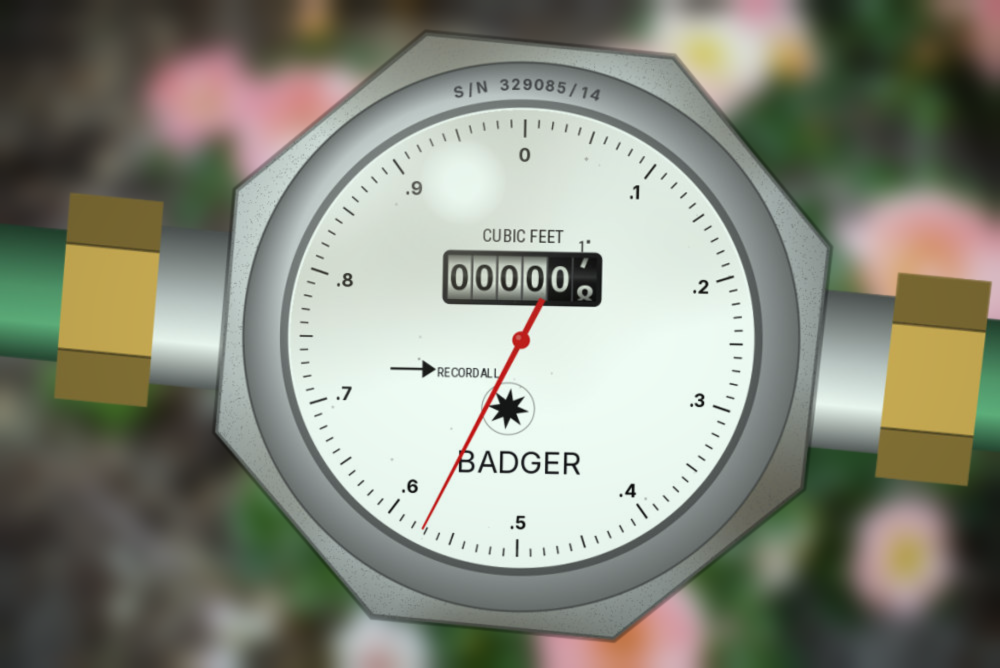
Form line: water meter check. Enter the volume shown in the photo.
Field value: 7.57 ft³
